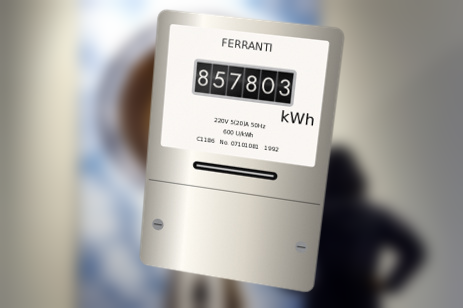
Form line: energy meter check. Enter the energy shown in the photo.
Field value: 857803 kWh
